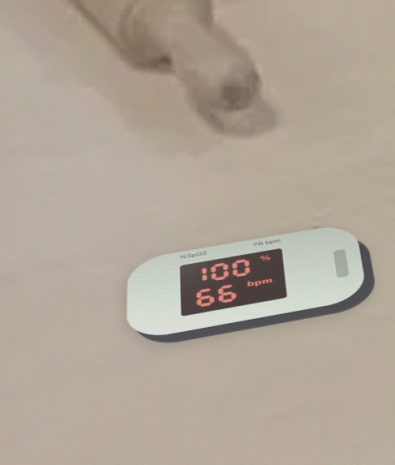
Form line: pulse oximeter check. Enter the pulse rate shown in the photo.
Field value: 66 bpm
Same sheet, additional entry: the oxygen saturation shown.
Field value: 100 %
